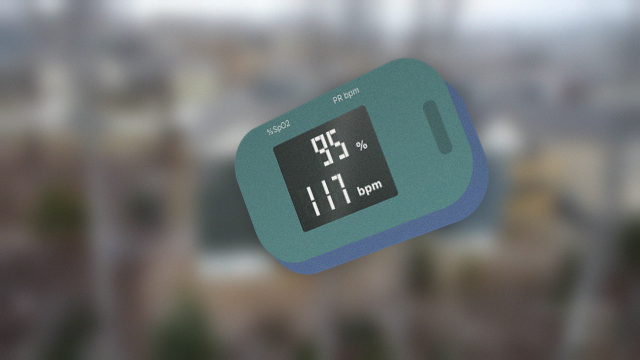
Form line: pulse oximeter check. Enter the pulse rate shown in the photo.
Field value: 117 bpm
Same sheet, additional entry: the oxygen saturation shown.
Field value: 95 %
